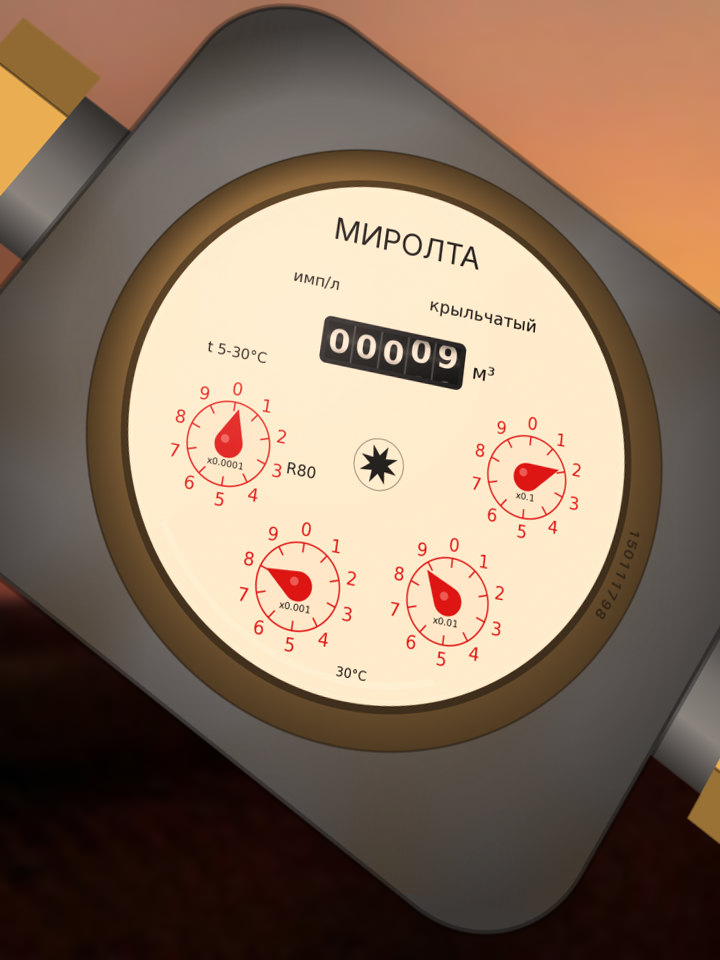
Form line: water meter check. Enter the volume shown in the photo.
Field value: 9.1880 m³
